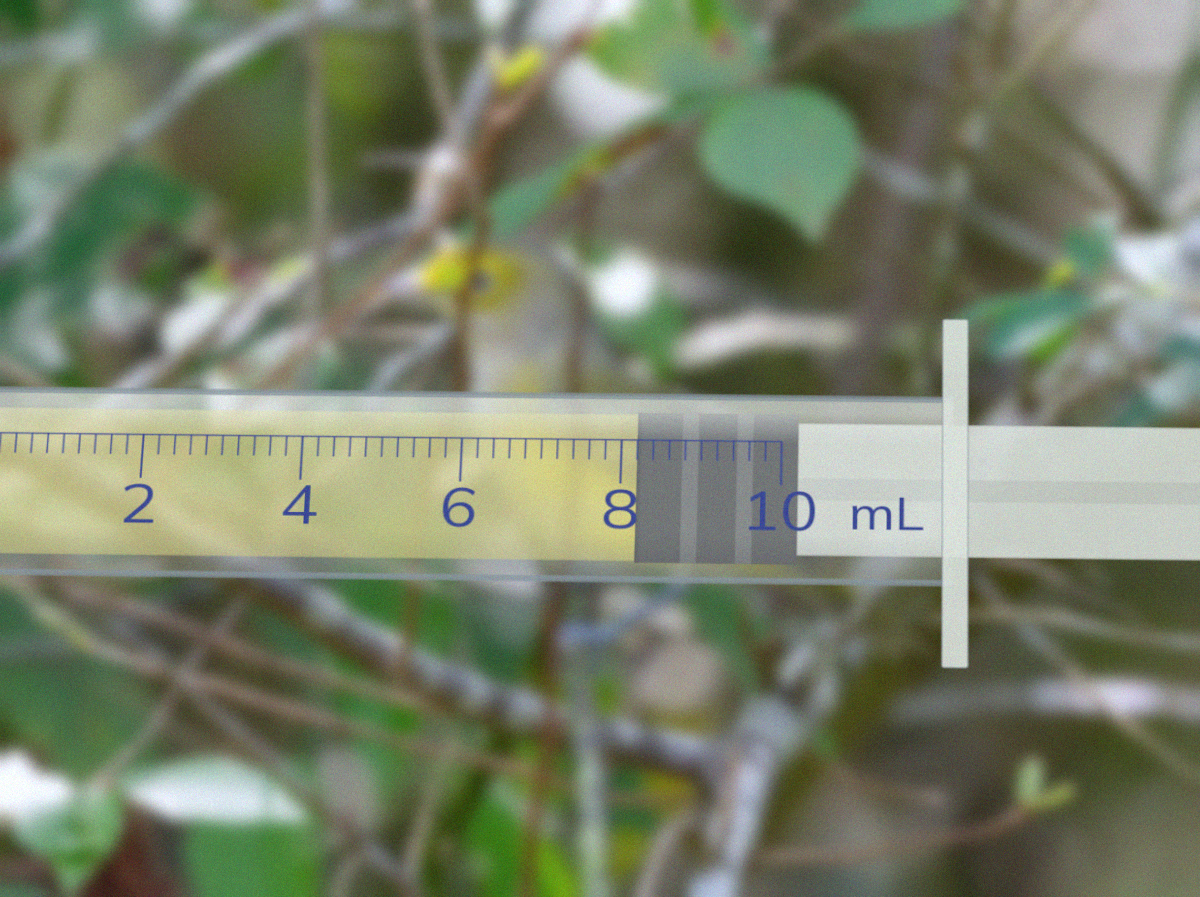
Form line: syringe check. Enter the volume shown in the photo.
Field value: 8.2 mL
